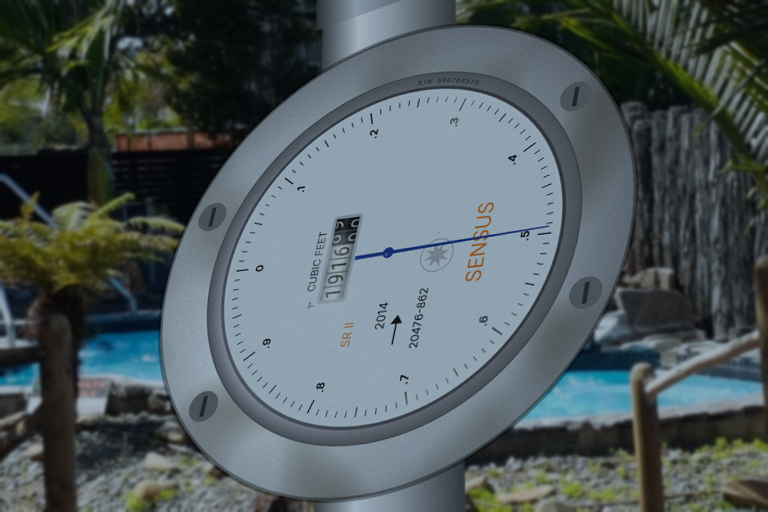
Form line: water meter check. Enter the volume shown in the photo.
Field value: 191689.49 ft³
